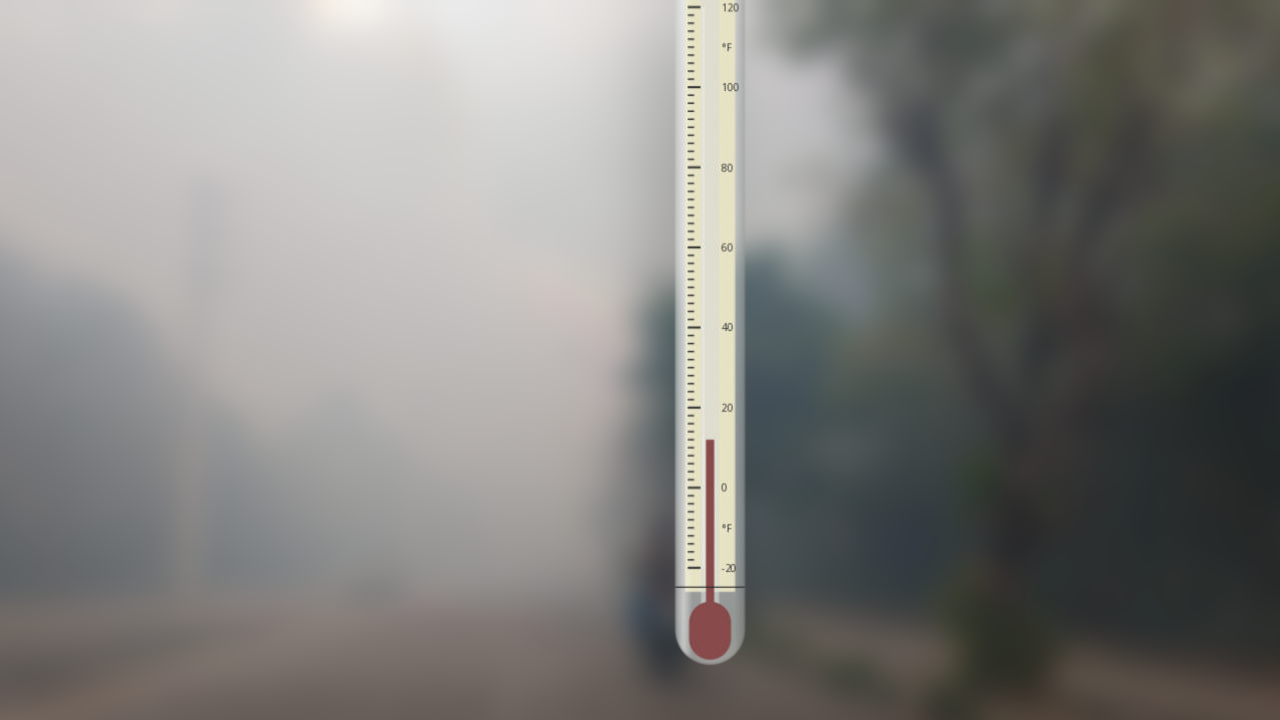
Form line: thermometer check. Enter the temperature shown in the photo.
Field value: 12 °F
